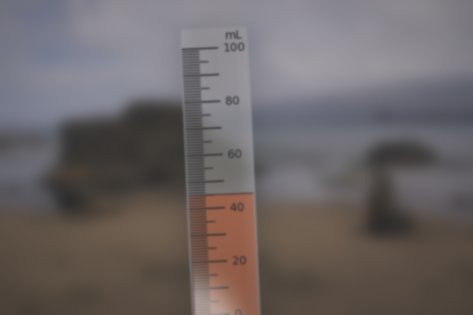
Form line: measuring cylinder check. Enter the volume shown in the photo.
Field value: 45 mL
